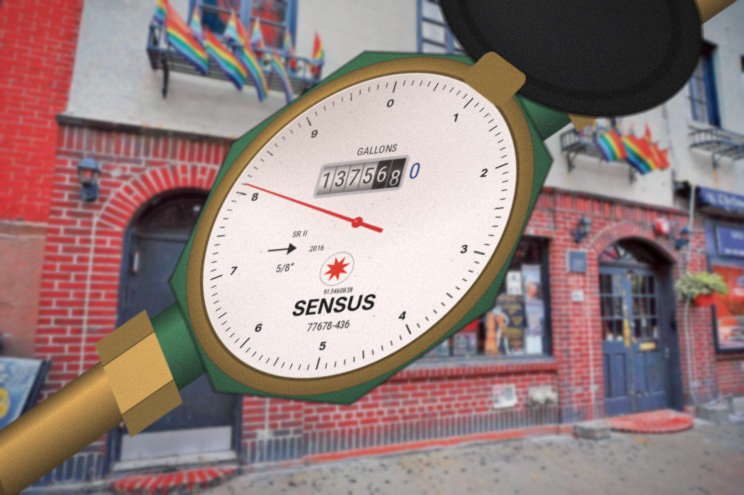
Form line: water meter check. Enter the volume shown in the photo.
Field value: 1375678.1 gal
